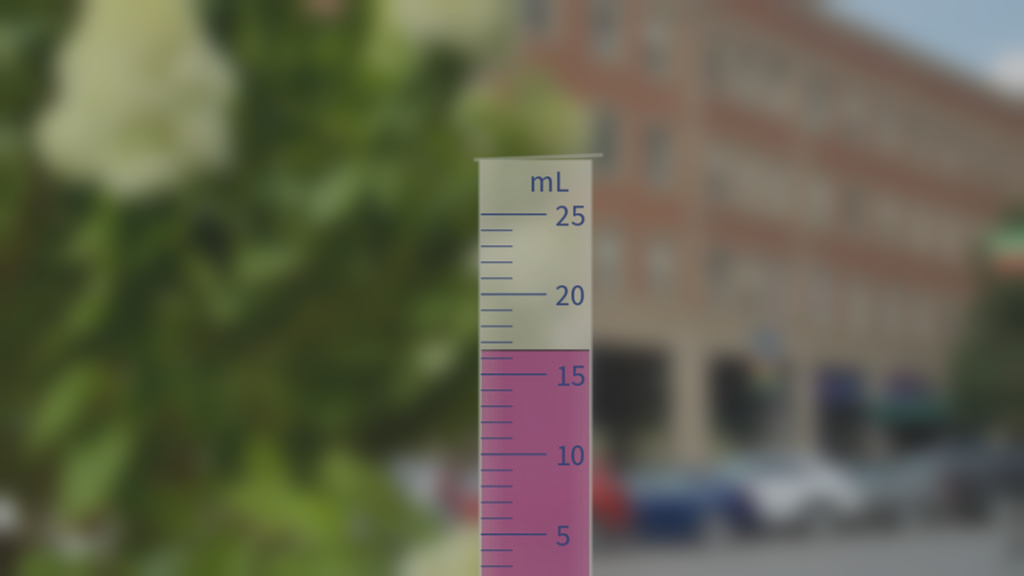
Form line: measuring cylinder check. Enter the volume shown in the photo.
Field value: 16.5 mL
